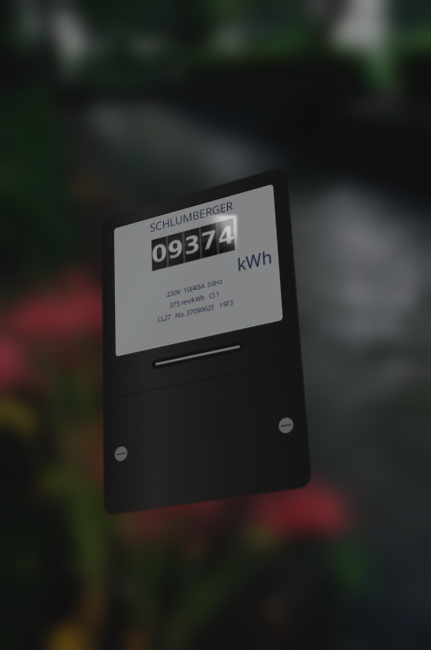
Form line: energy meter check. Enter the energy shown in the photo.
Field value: 9374 kWh
